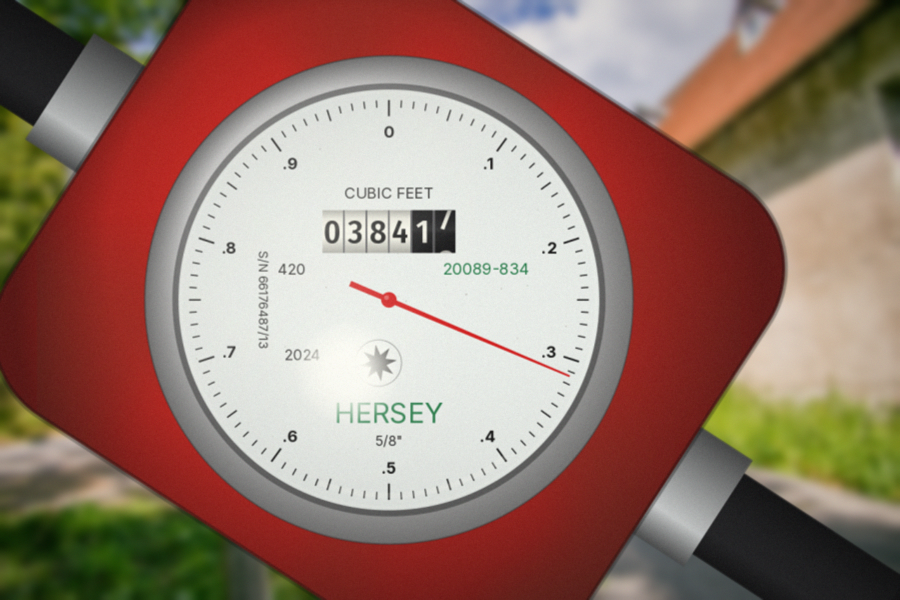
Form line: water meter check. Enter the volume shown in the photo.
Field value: 38417.31 ft³
